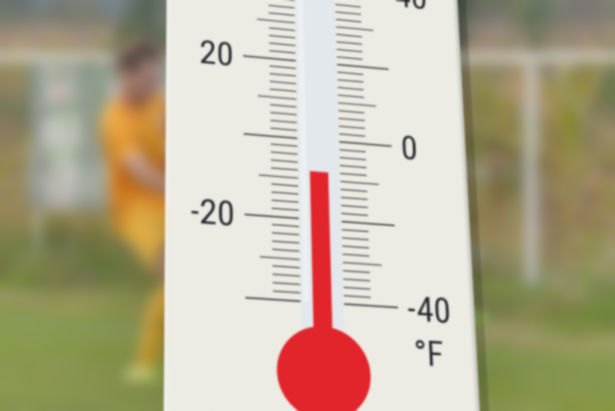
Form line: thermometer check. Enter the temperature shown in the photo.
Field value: -8 °F
